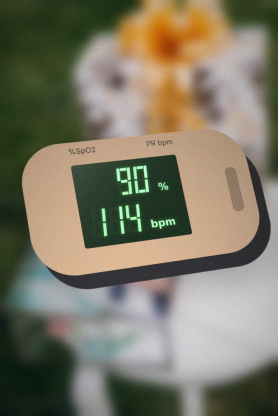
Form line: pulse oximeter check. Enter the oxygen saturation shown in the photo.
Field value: 90 %
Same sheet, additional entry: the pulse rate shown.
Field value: 114 bpm
